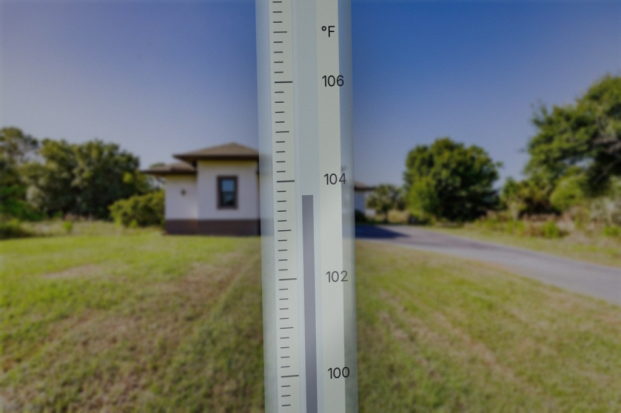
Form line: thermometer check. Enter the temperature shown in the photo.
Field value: 103.7 °F
